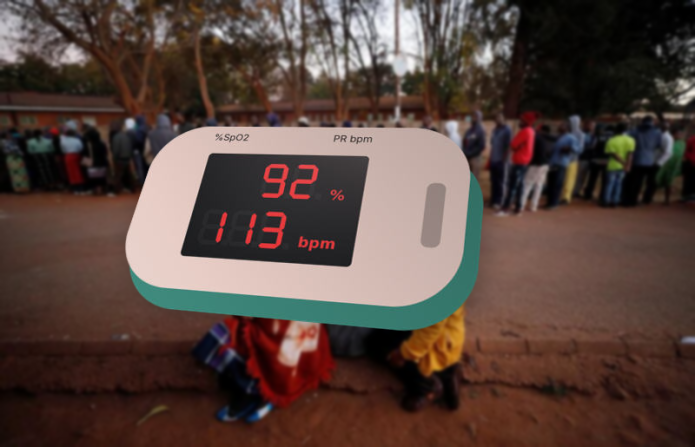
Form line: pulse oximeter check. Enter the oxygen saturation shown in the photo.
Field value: 92 %
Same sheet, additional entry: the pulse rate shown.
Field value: 113 bpm
